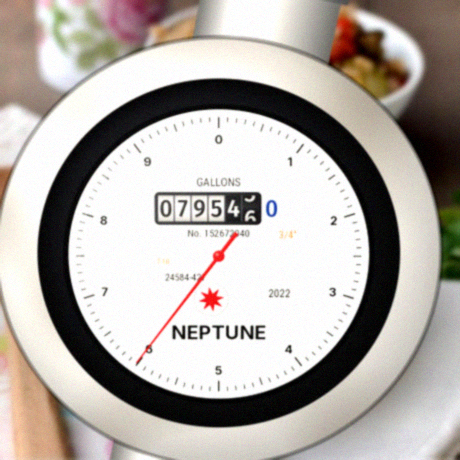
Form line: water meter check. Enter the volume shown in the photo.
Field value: 795456.0 gal
